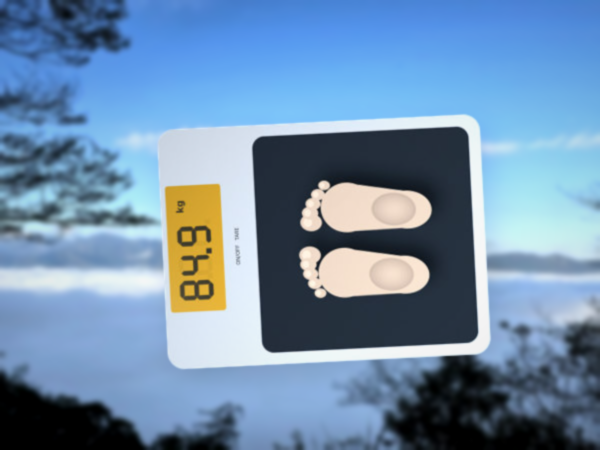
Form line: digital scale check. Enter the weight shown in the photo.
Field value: 84.9 kg
